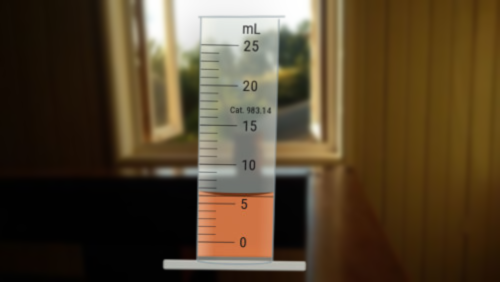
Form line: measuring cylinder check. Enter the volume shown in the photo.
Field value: 6 mL
